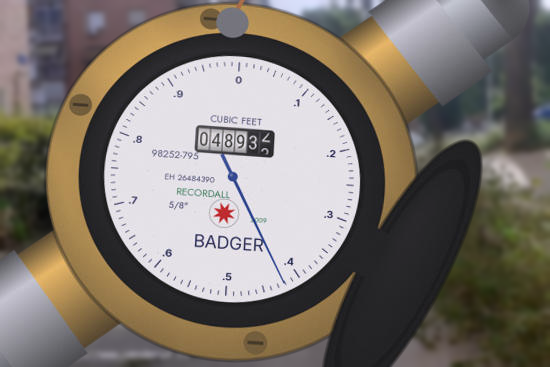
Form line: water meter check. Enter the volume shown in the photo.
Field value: 48932.42 ft³
